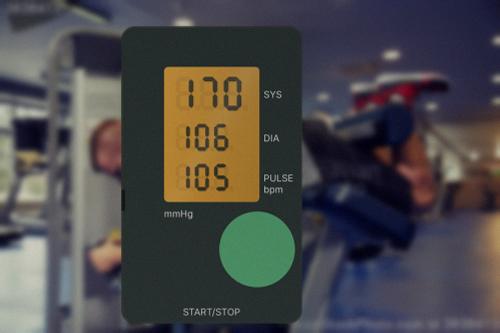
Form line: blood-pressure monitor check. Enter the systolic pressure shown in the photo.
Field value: 170 mmHg
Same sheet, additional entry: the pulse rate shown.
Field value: 105 bpm
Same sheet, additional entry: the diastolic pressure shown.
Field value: 106 mmHg
